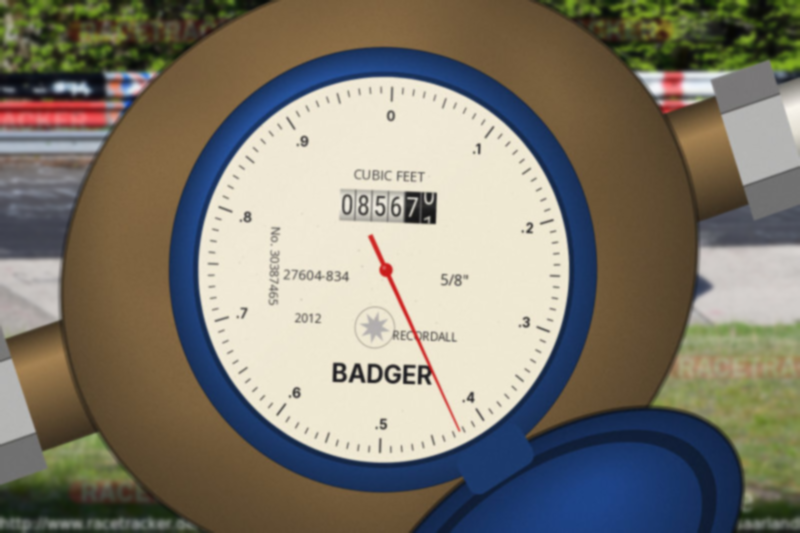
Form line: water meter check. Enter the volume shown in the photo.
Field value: 85670.42 ft³
